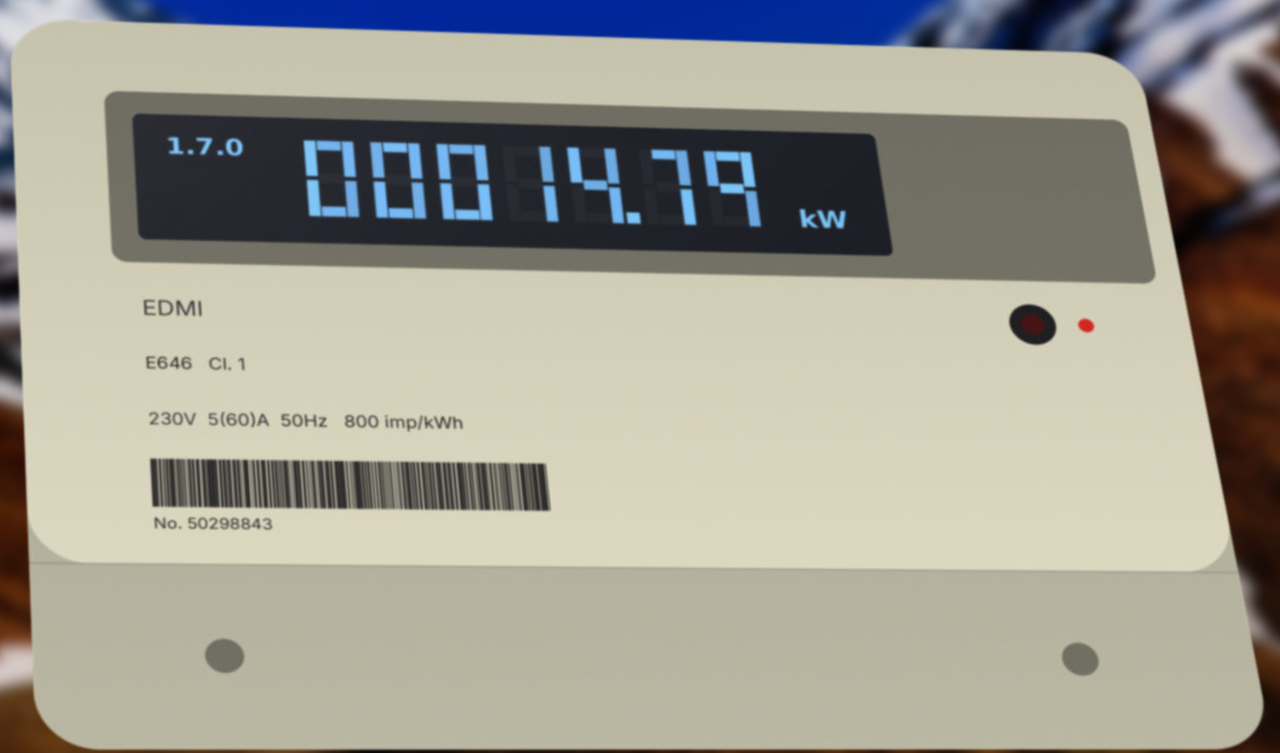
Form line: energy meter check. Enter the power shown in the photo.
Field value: 14.79 kW
